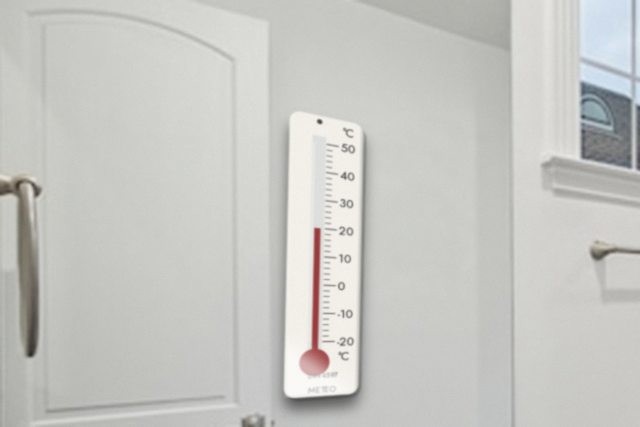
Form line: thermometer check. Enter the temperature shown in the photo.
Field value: 20 °C
